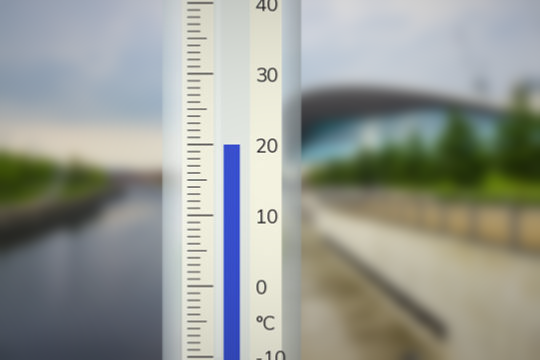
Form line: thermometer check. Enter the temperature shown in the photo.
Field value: 20 °C
